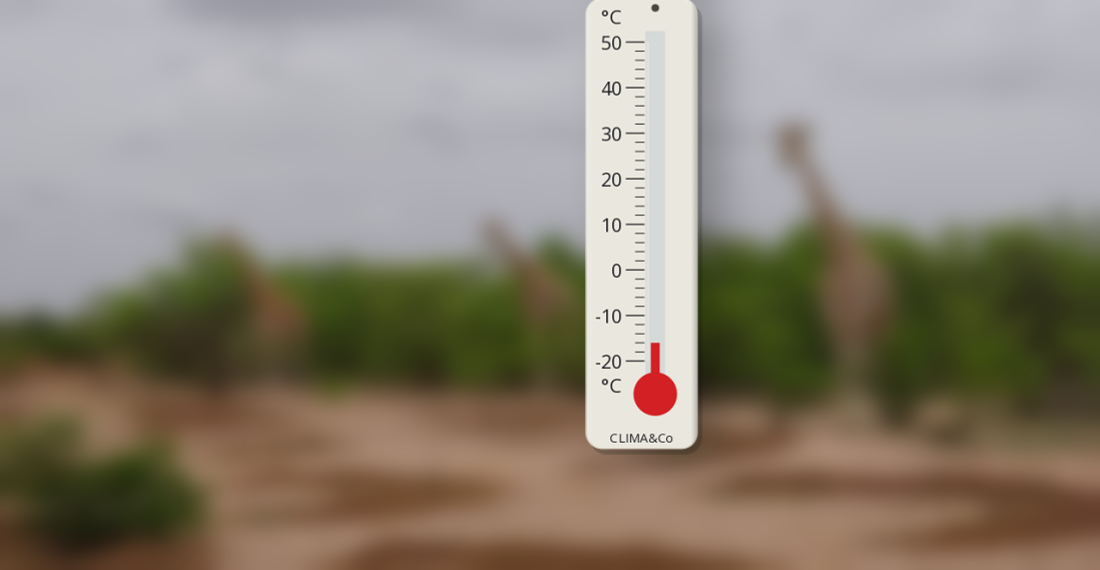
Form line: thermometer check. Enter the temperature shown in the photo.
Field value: -16 °C
